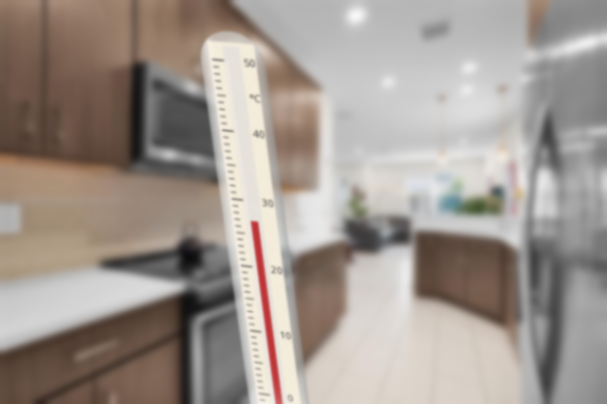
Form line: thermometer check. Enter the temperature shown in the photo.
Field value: 27 °C
